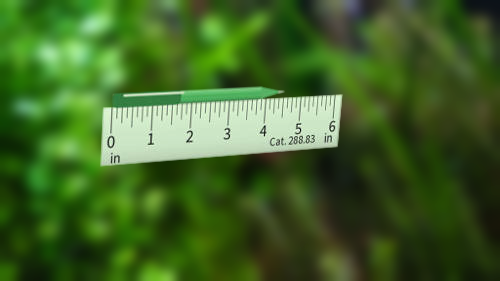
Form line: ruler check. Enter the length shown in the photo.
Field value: 4.5 in
